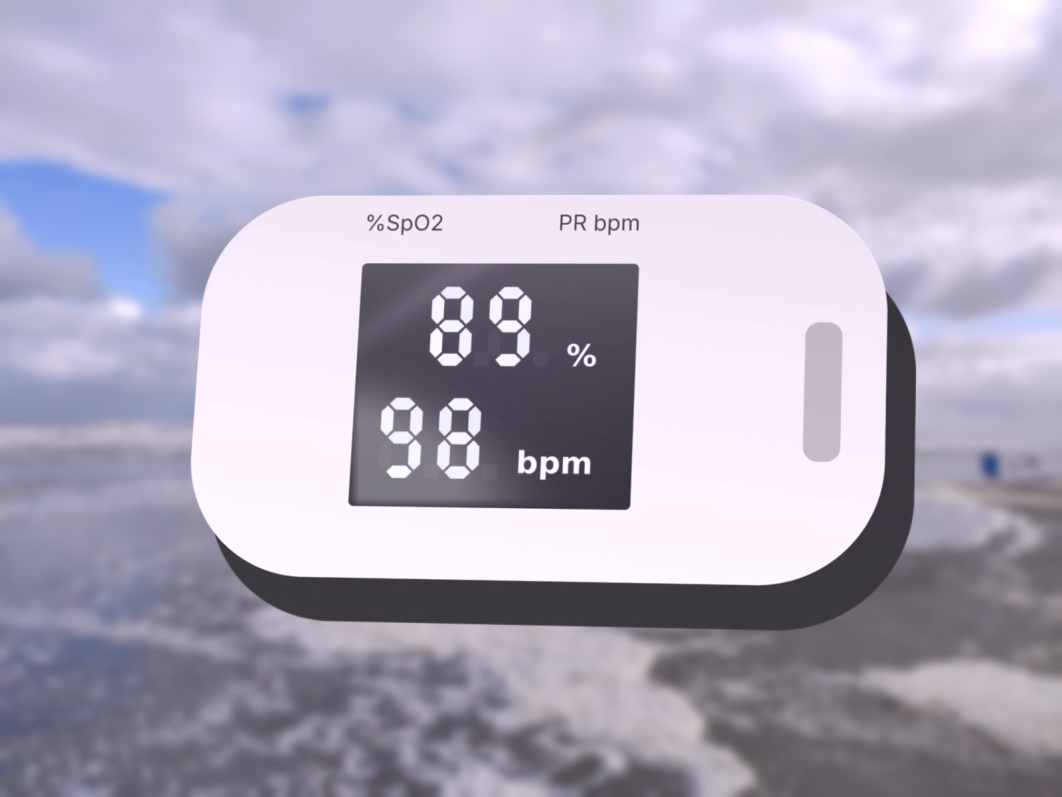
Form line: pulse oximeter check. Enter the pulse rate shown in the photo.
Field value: 98 bpm
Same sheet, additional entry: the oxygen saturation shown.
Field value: 89 %
